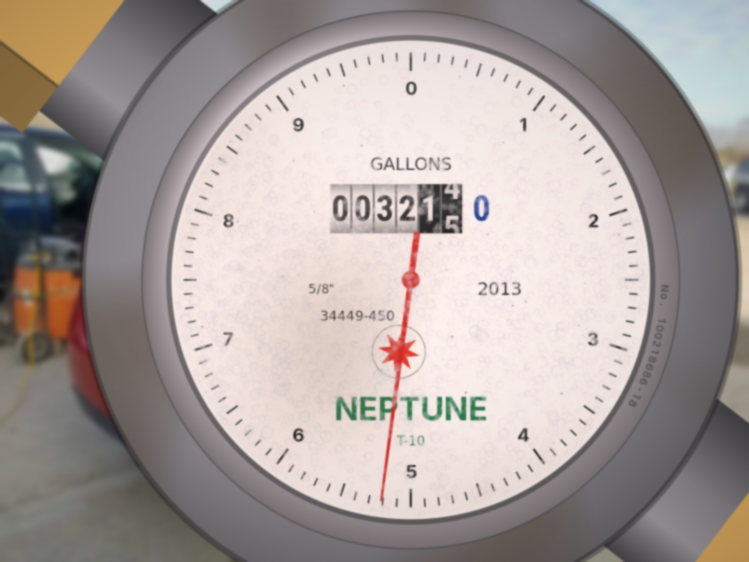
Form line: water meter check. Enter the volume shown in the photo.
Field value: 32145.2 gal
